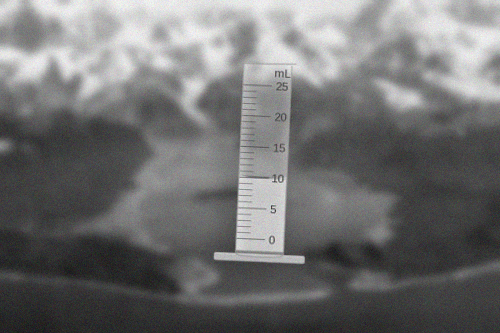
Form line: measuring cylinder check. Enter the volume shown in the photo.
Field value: 10 mL
